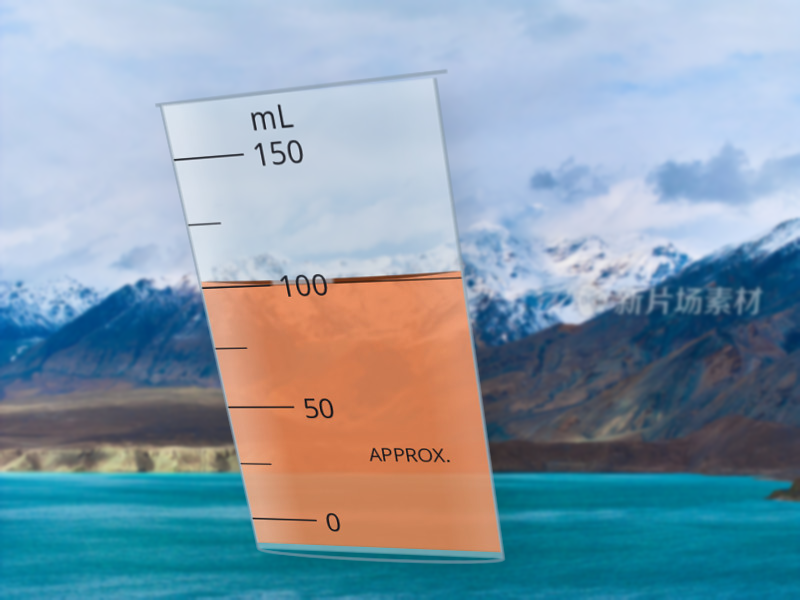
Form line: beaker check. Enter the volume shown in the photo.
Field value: 100 mL
